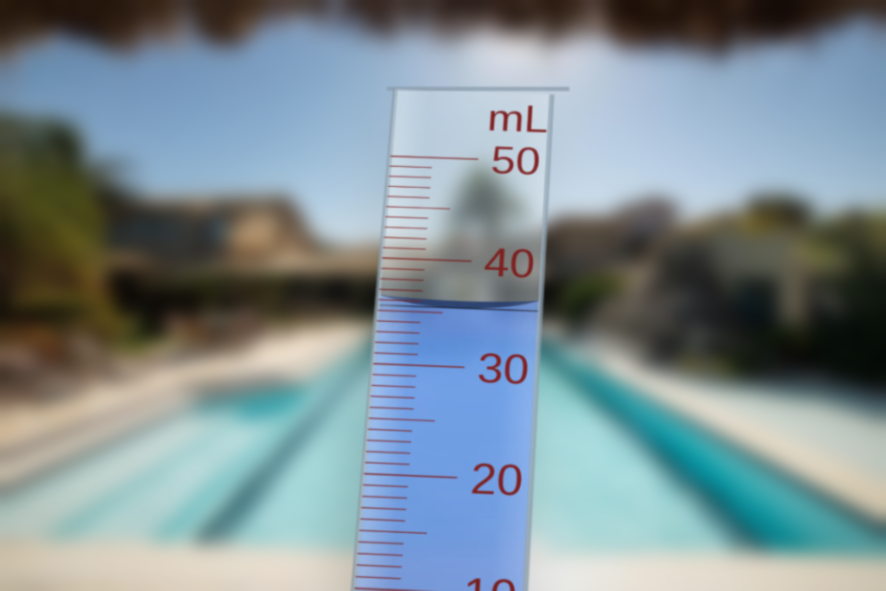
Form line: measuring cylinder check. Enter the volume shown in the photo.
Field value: 35.5 mL
